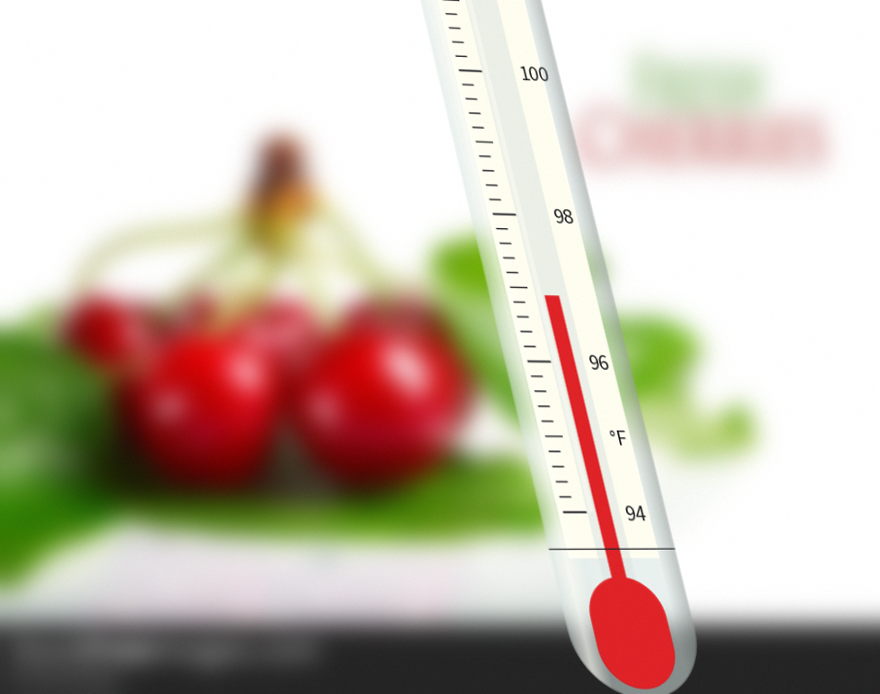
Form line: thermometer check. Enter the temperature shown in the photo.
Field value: 96.9 °F
